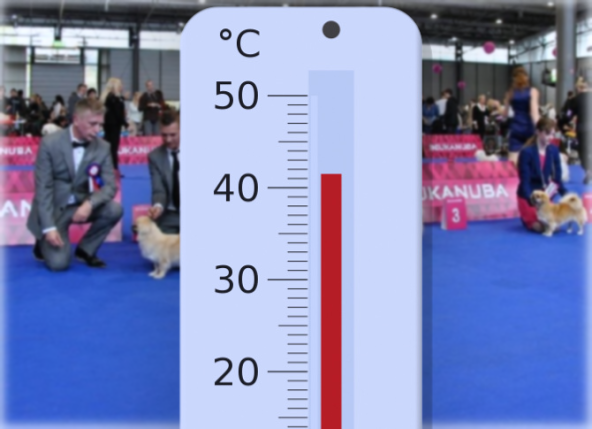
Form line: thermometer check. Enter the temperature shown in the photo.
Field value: 41.5 °C
